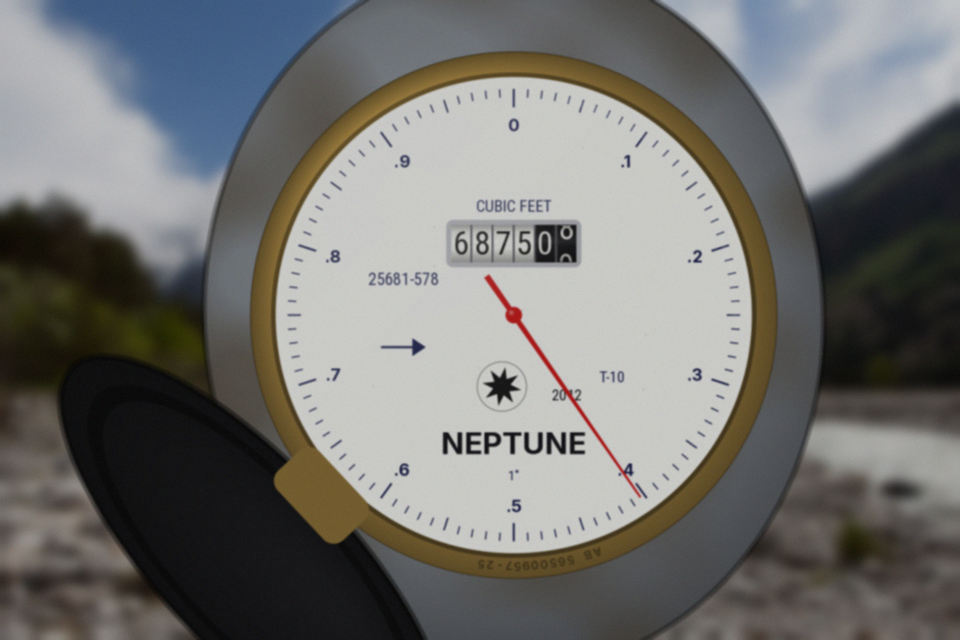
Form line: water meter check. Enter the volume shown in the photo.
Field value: 687508.40 ft³
